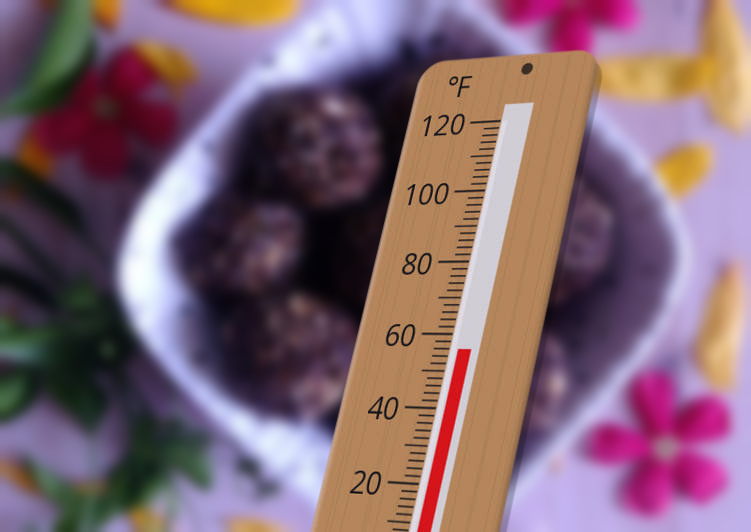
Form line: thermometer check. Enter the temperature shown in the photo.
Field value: 56 °F
